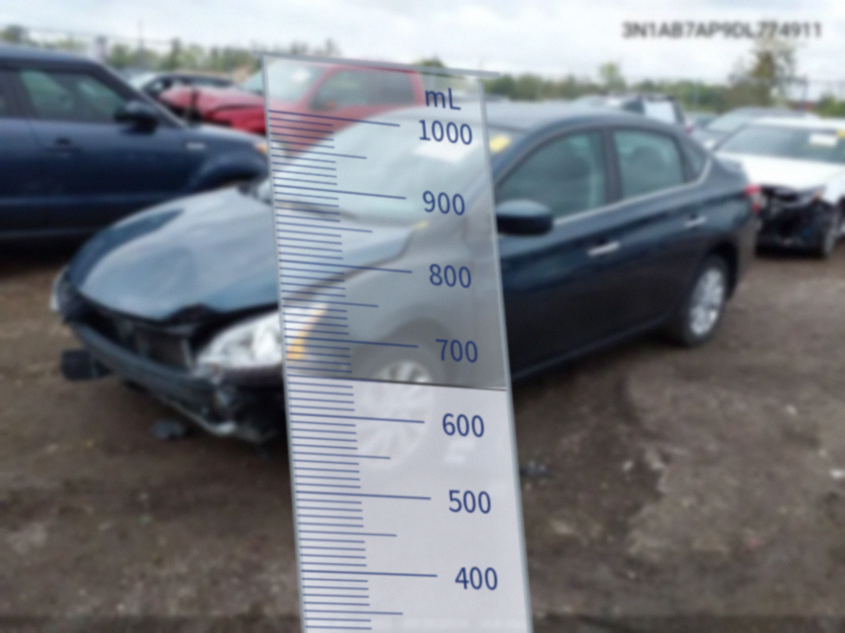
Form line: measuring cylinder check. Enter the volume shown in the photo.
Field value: 650 mL
